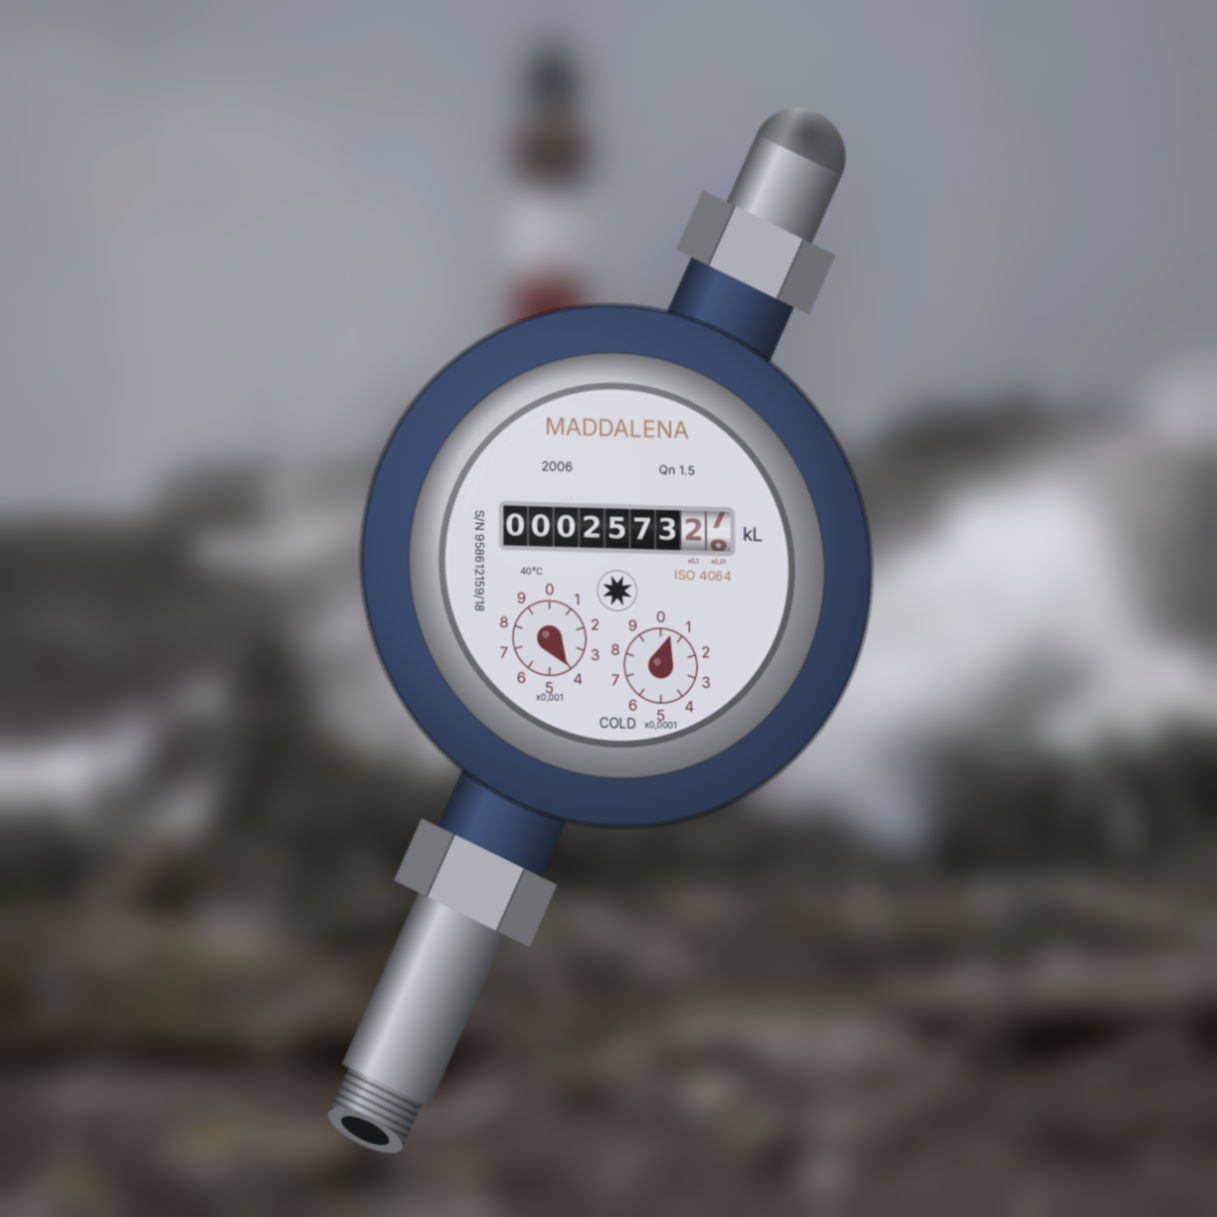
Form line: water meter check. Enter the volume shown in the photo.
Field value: 2573.2740 kL
